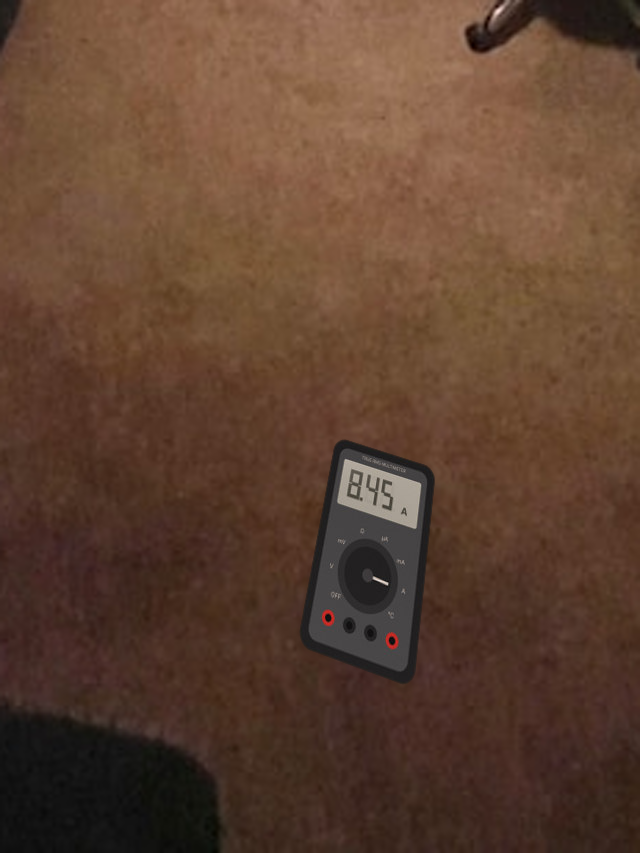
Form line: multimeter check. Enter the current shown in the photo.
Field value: 8.45 A
